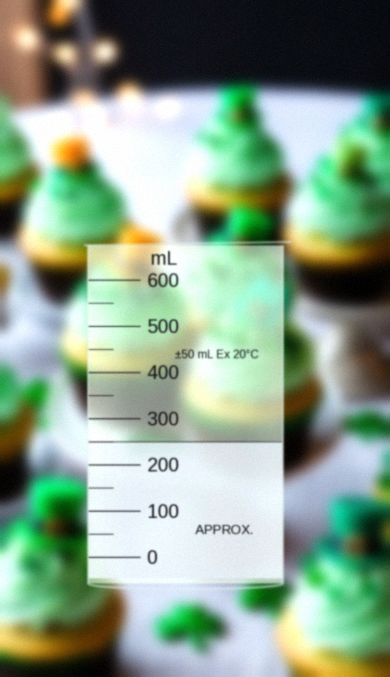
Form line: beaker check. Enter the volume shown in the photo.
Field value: 250 mL
